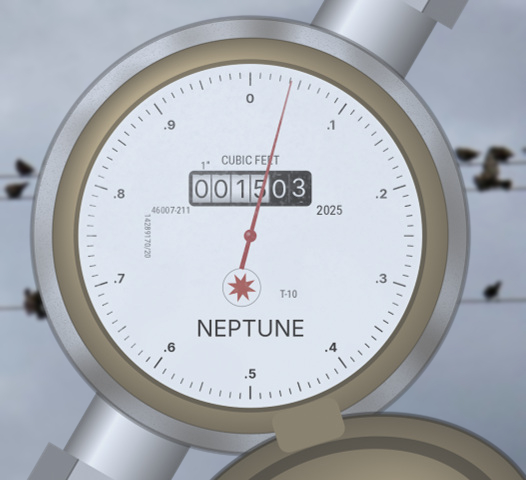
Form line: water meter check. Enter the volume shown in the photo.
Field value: 1503.04 ft³
